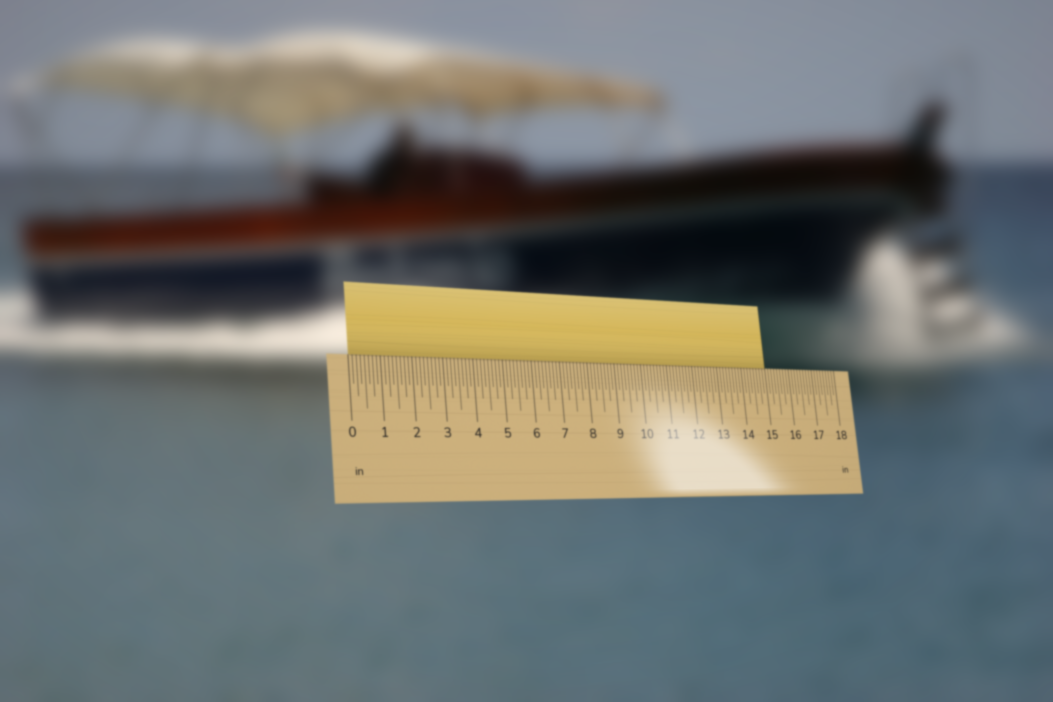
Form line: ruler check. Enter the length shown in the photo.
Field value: 15 in
